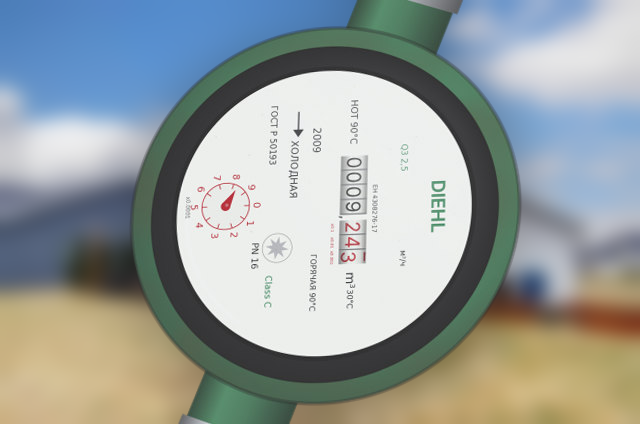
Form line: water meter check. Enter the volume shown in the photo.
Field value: 9.2428 m³
